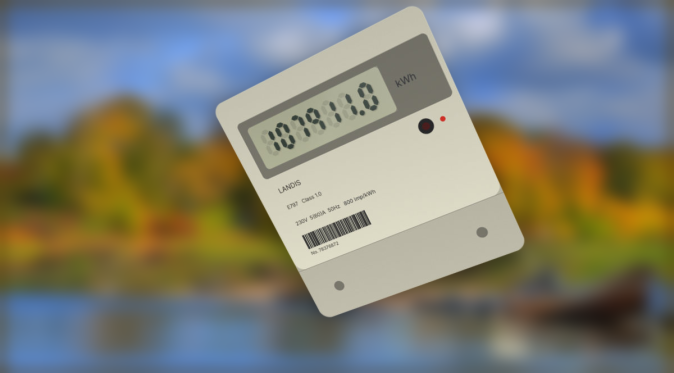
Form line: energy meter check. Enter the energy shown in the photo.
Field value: 107911.0 kWh
